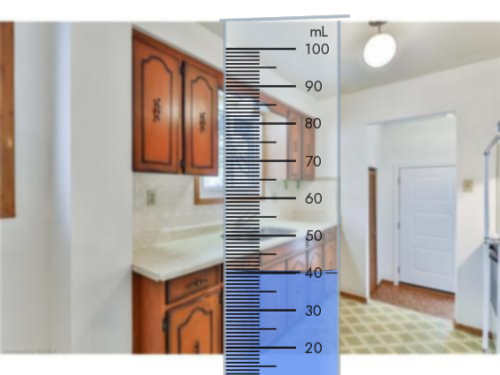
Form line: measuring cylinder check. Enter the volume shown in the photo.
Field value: 40 mL
